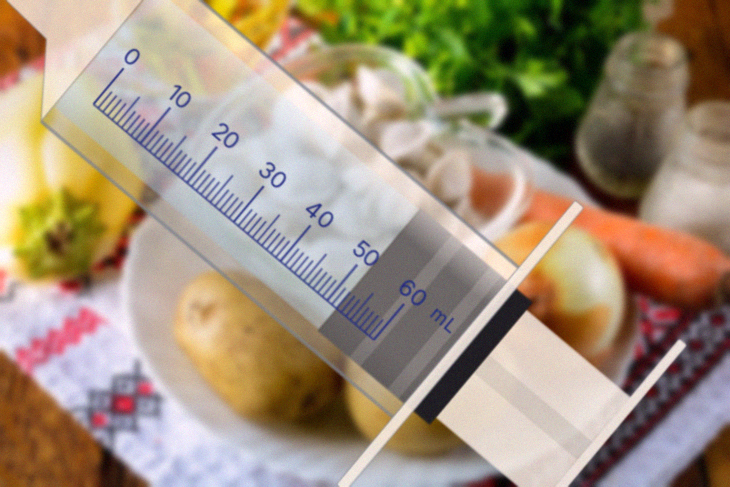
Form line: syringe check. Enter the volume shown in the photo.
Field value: 52 mL
